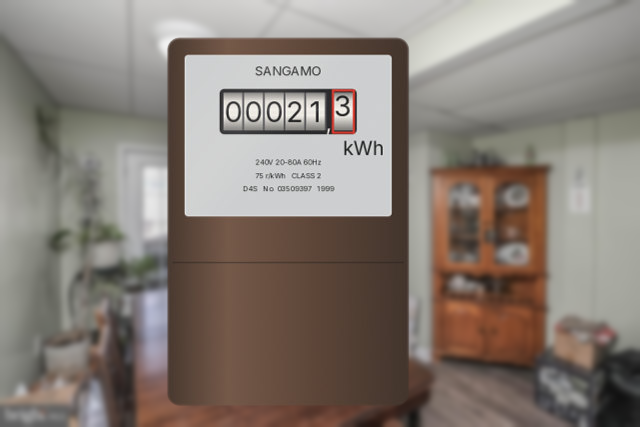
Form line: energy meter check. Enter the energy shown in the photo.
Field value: 21.3 kWh
